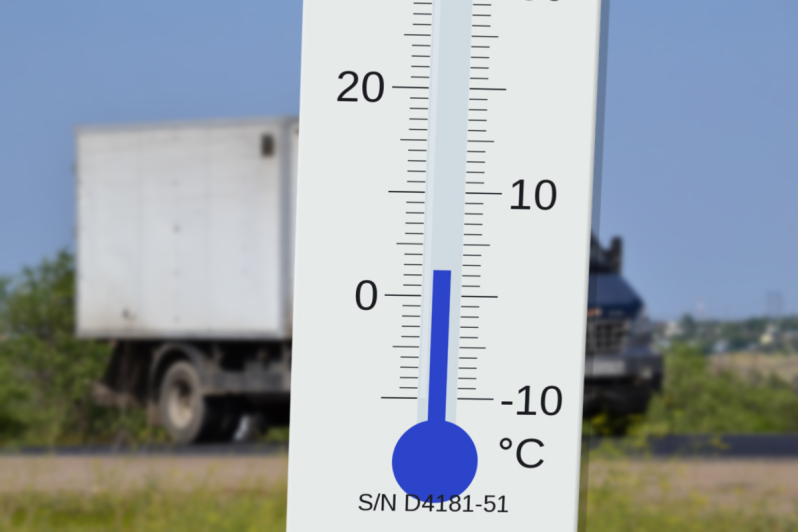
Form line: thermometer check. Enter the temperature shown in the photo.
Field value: 2.5 °C
